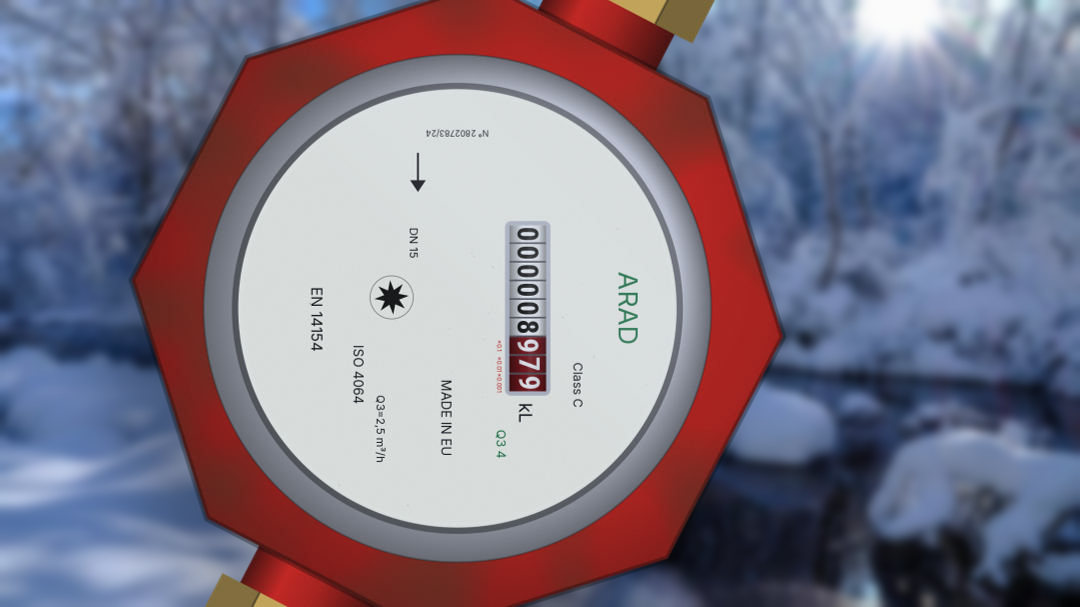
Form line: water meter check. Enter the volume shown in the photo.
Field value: 8.979 kL
